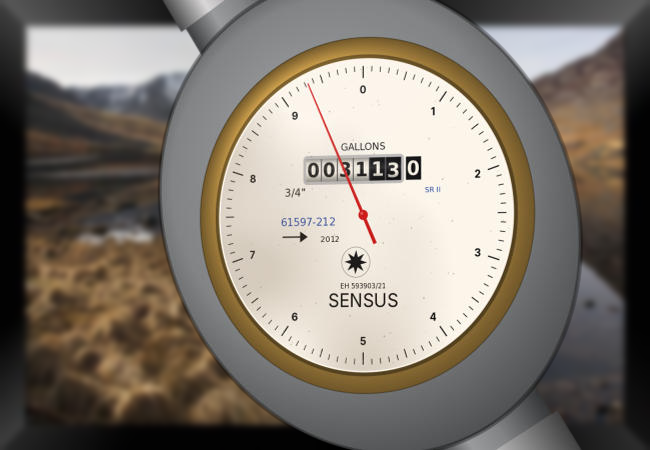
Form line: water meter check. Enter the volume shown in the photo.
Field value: 31129.3 gal
